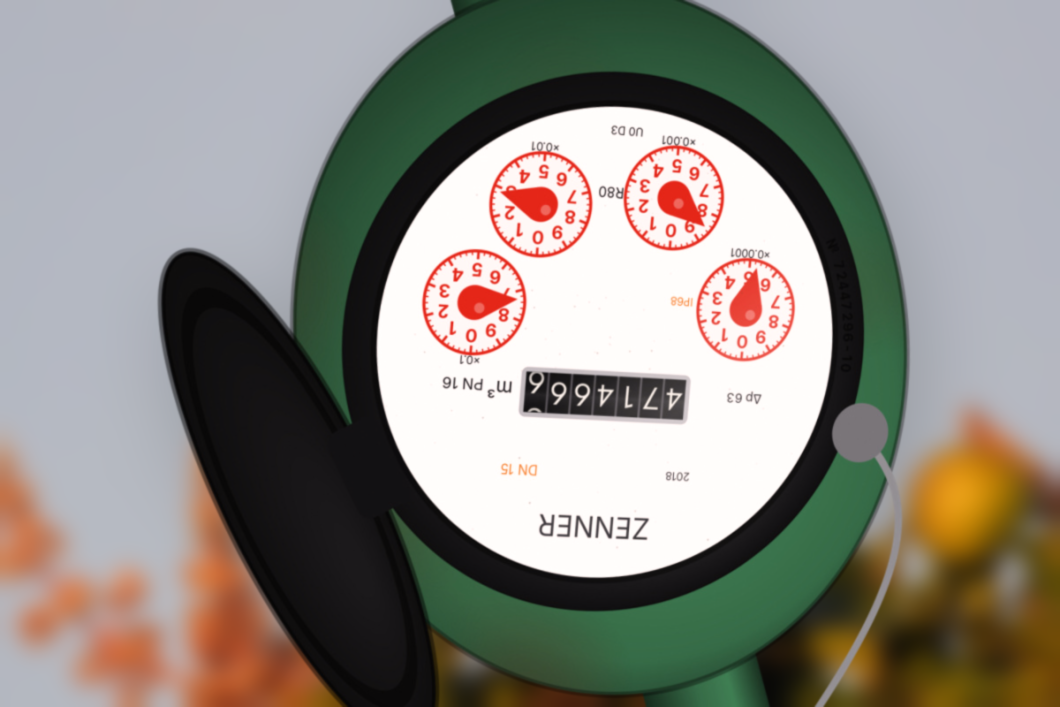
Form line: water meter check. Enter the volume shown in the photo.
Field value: 4714665.7285 m³
